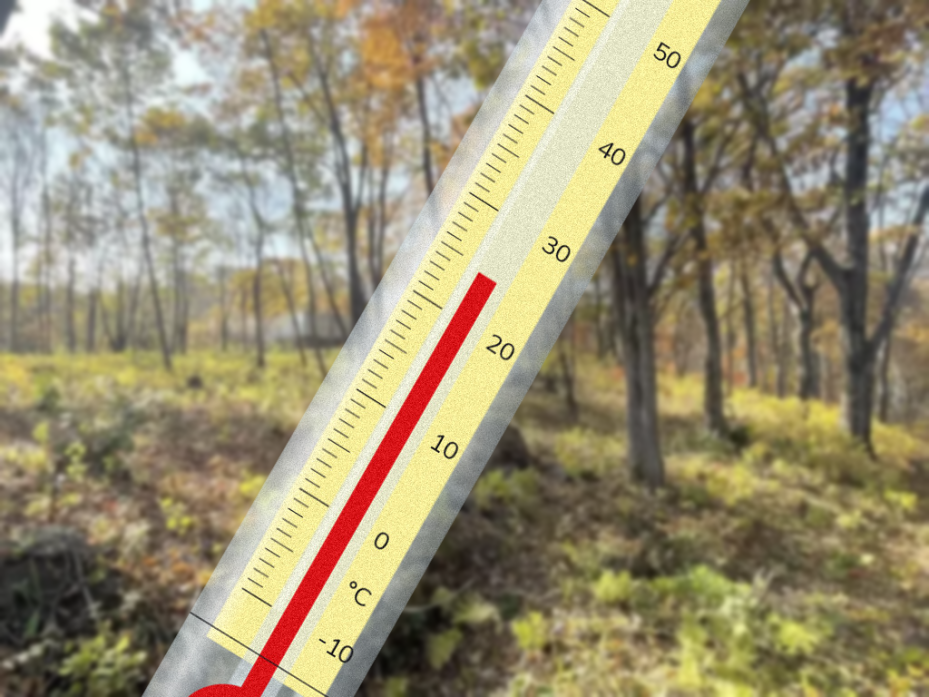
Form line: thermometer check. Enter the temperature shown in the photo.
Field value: 24.5 °C
